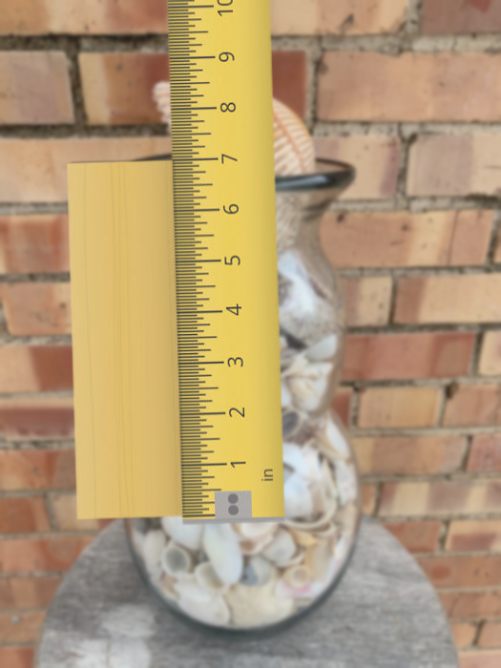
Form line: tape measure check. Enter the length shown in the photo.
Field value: 7 in
